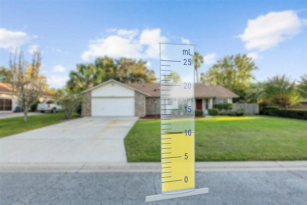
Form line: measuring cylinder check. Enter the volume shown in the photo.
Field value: 10 mL
